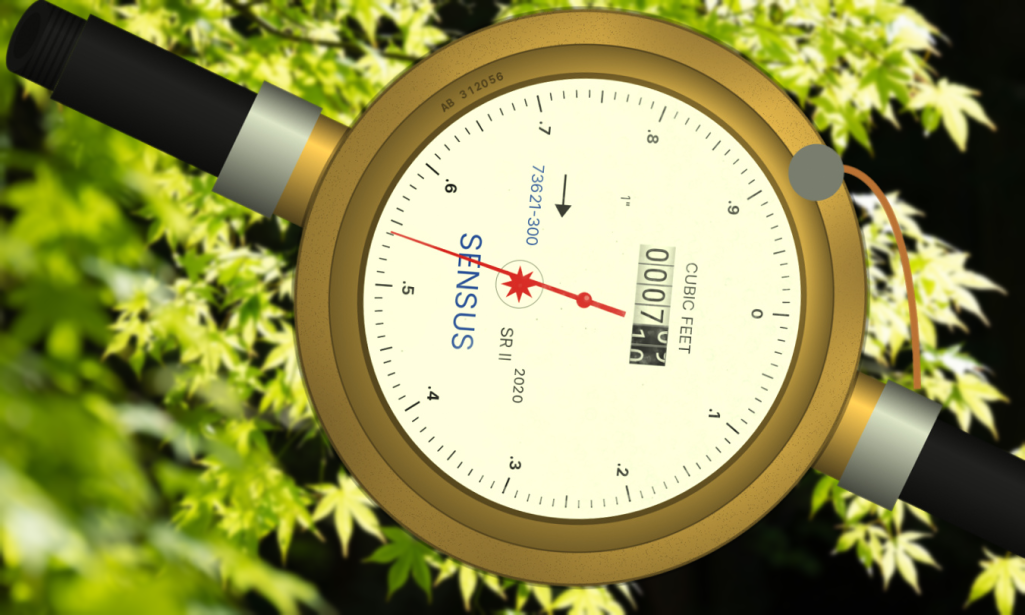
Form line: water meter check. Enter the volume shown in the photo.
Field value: 709.54 ft³
